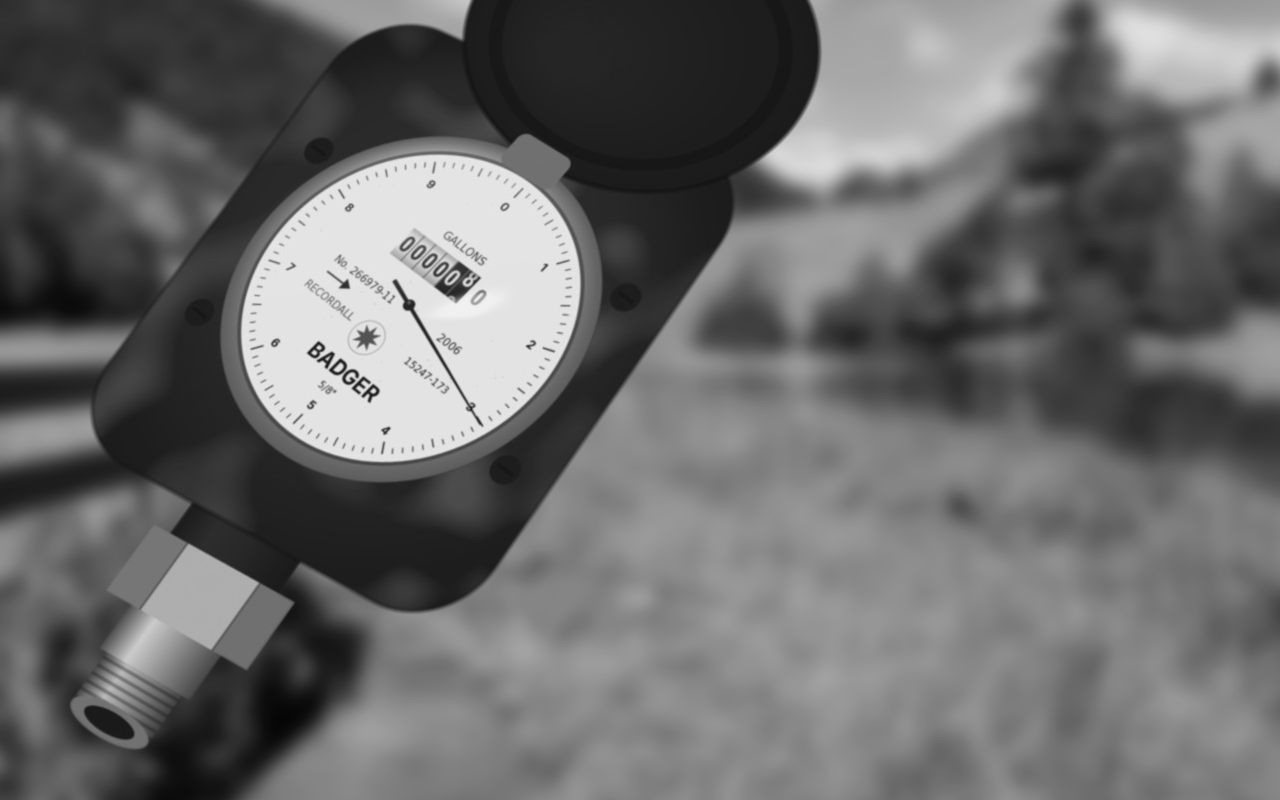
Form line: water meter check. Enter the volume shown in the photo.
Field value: 83.0 gal
